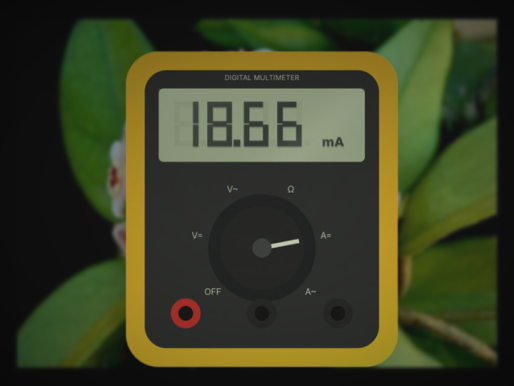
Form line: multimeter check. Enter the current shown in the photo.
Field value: 18.66 mA
